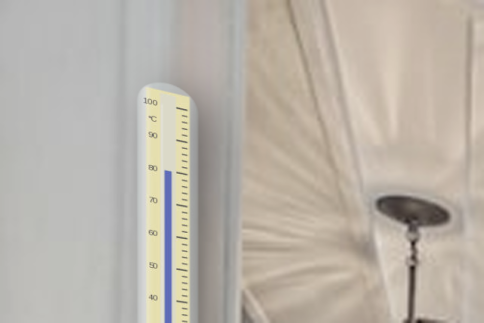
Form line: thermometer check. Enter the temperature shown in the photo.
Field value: 80 °C
